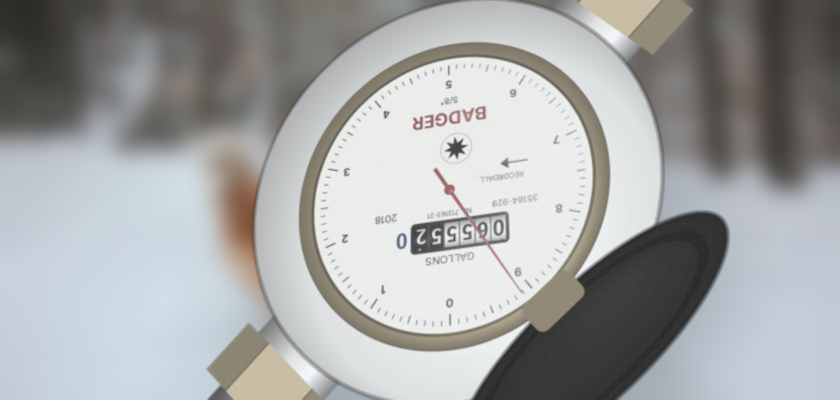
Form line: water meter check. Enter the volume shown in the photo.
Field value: 655519.1 gal
